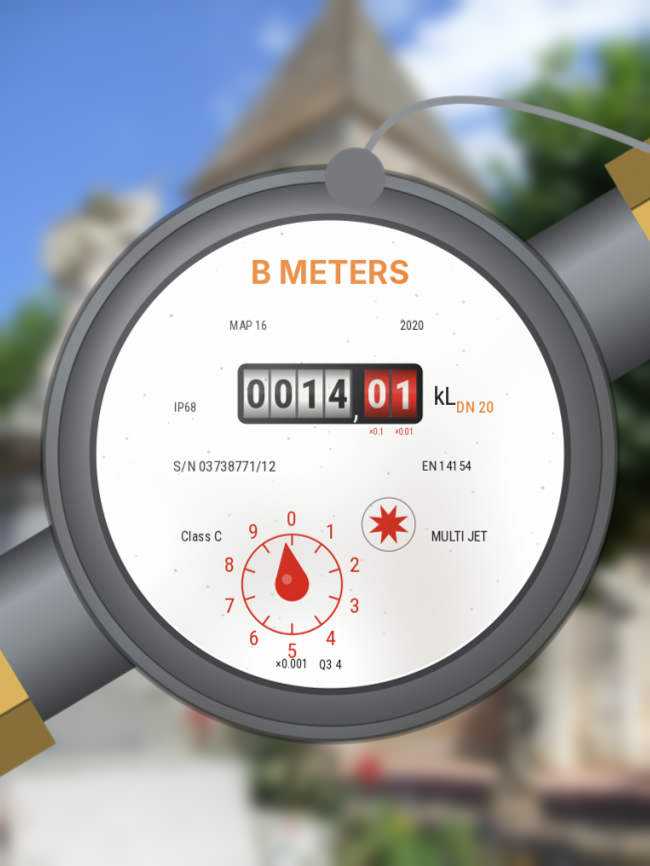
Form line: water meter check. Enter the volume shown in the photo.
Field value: 14.009 kL
